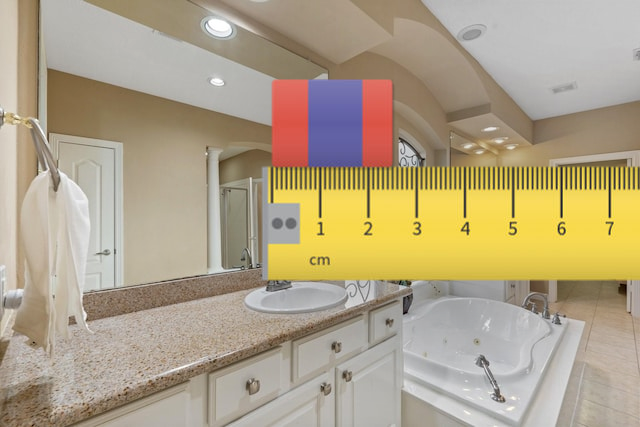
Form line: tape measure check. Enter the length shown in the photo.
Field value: 2.5 cm
